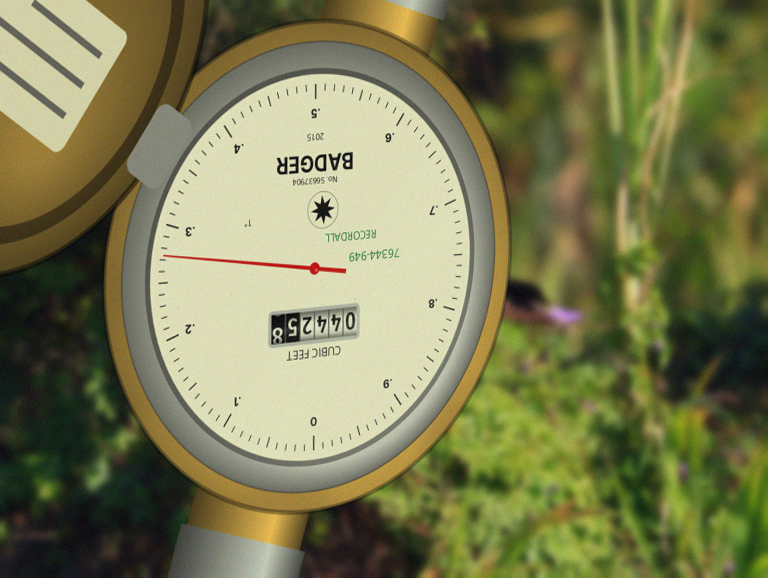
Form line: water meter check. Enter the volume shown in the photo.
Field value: 44258.27 ft³
